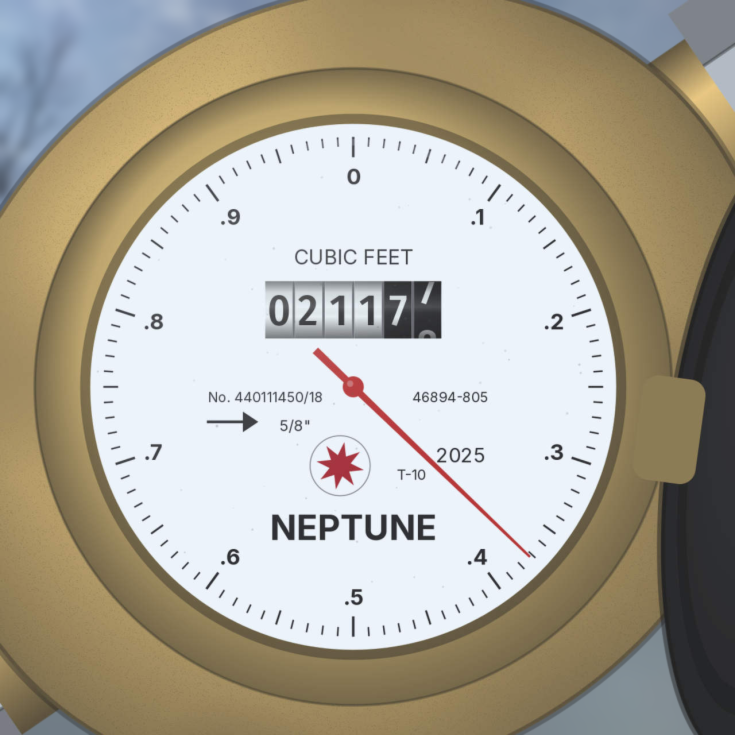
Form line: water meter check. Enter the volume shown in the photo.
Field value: 21177.37 ft³
